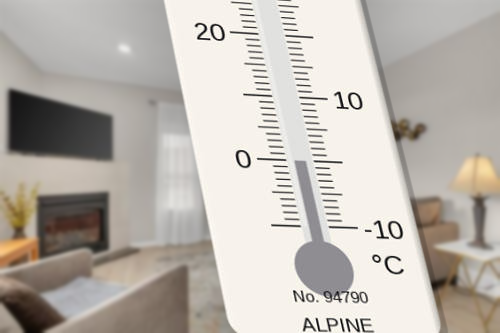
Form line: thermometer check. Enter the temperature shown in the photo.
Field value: 0 °C
